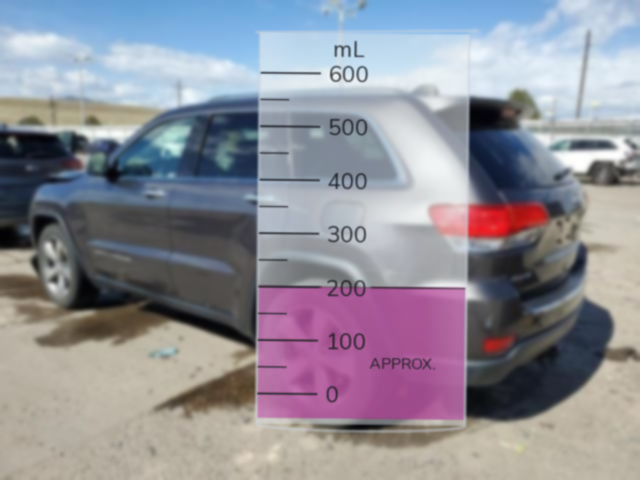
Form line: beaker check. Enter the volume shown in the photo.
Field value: 200 mL
